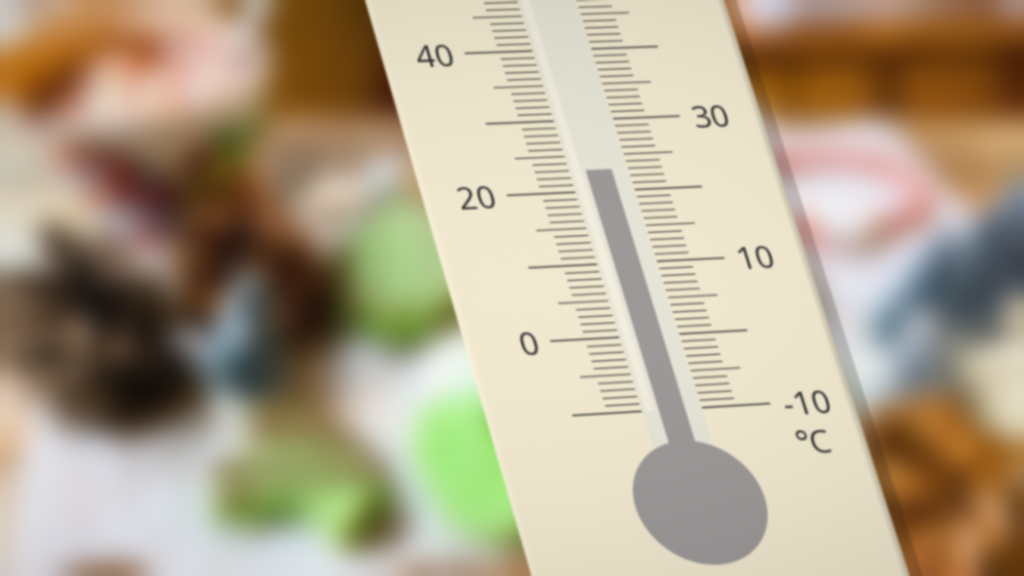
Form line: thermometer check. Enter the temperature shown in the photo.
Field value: 23 °C
